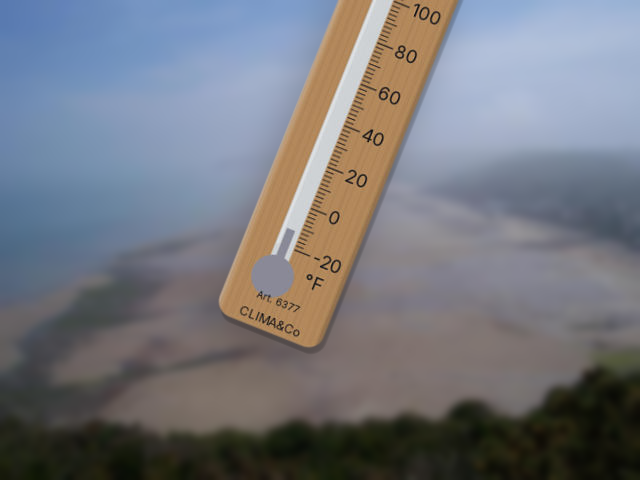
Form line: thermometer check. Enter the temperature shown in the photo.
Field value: -12 °F
